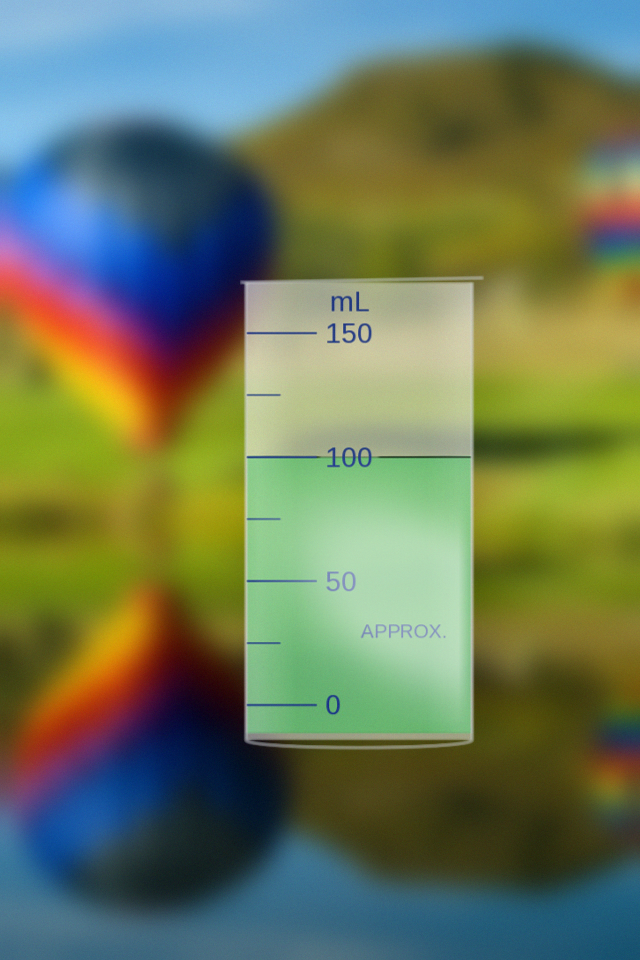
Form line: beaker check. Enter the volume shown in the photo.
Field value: 100 mL
